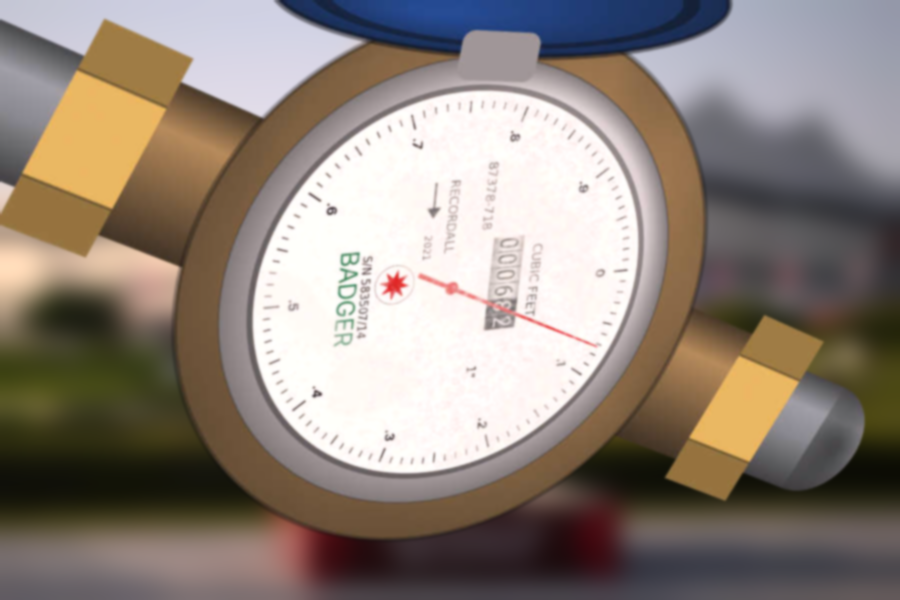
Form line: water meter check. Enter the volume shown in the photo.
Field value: 682.07 ft³
